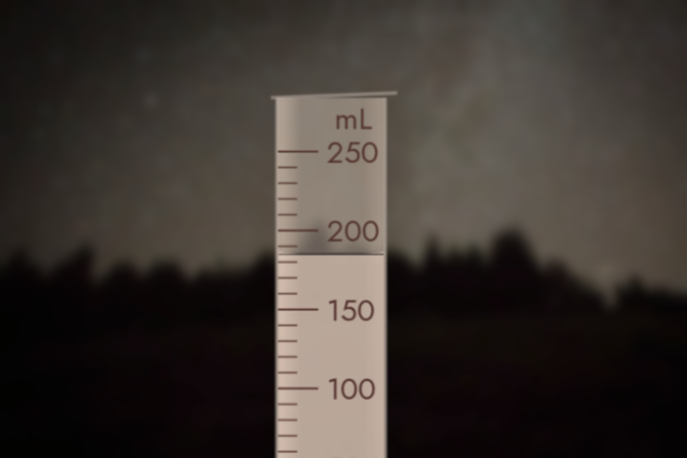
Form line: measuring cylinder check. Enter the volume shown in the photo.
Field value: 185 mL
